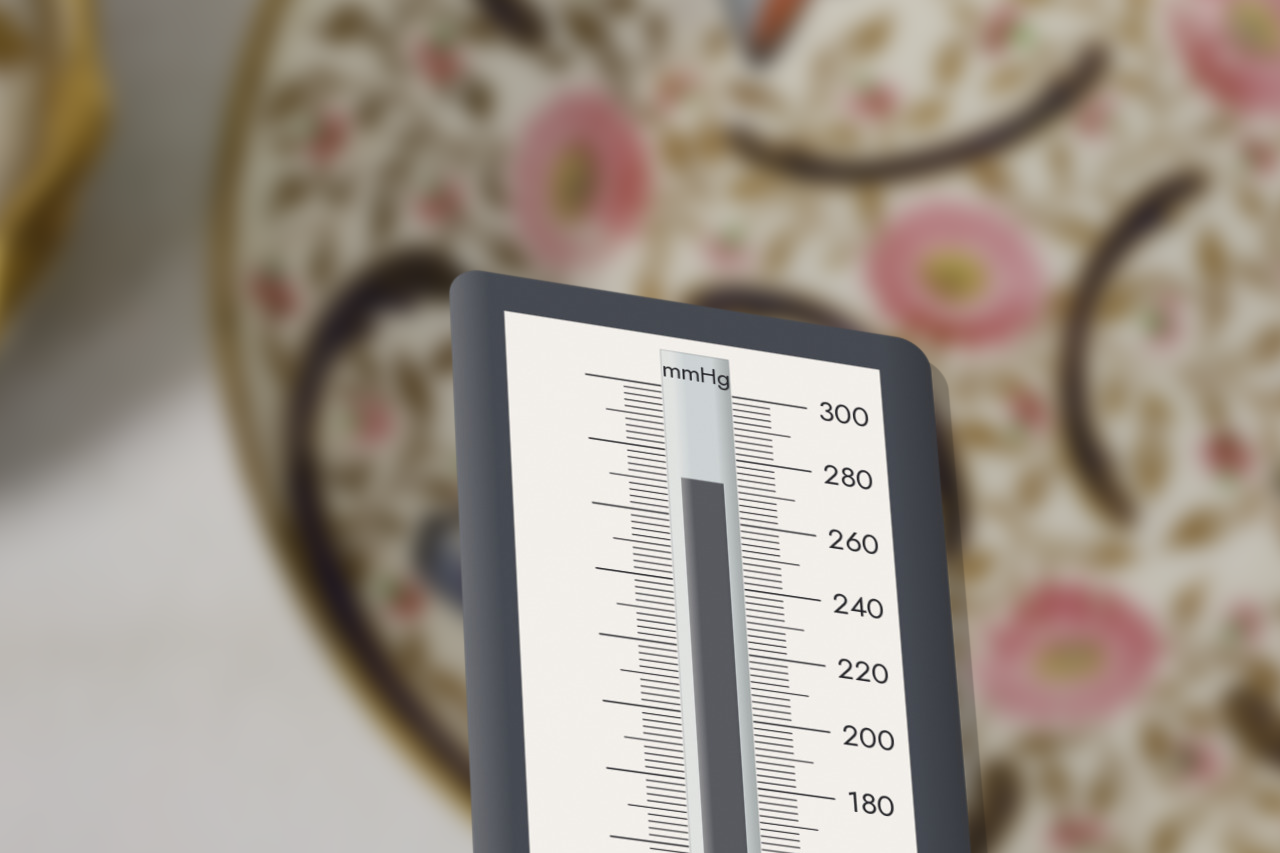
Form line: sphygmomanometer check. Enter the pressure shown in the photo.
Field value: 272 mmHg
